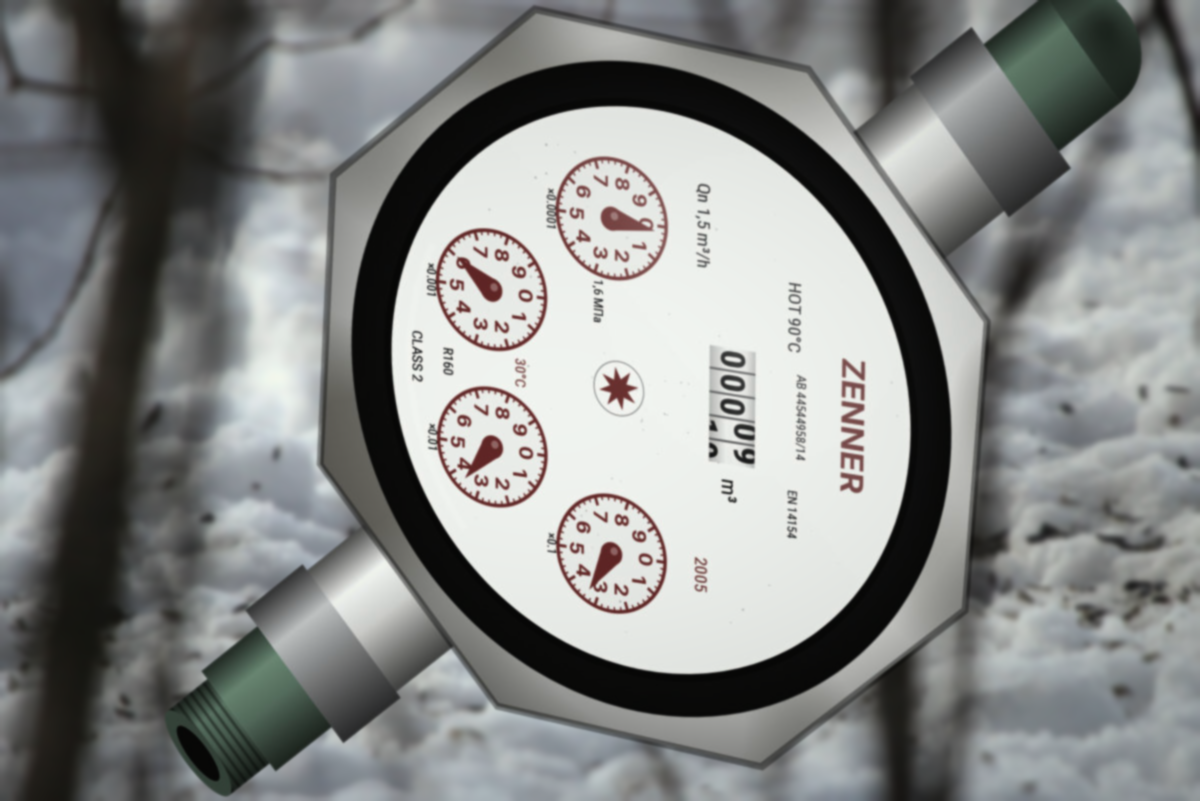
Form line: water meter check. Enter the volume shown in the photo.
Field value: 9.3360 m³
